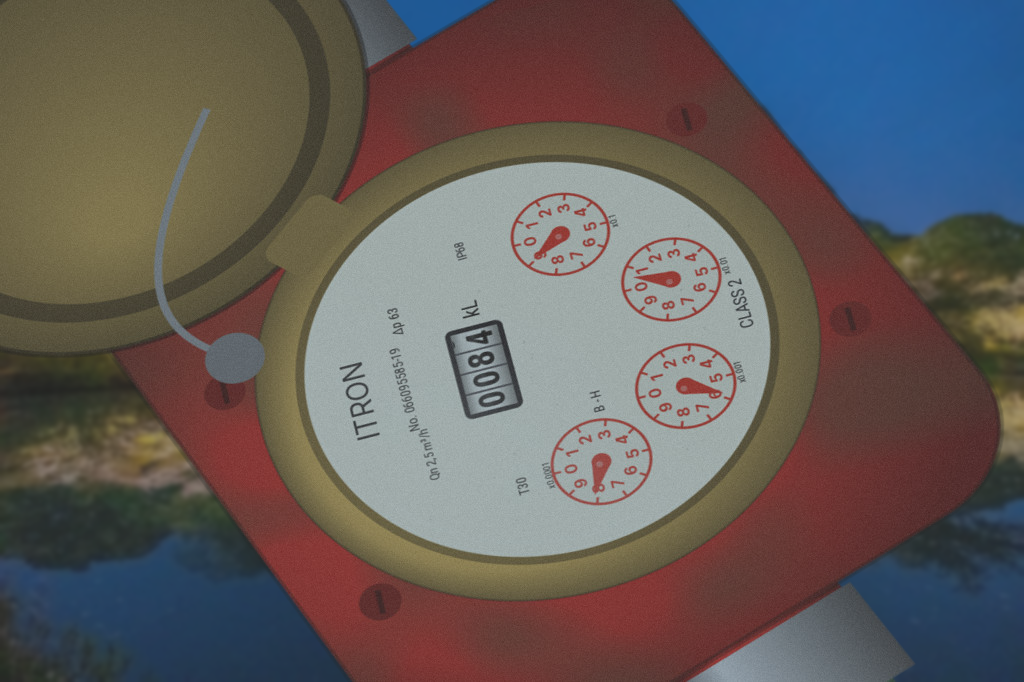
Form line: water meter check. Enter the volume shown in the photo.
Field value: 83.9058 kL
